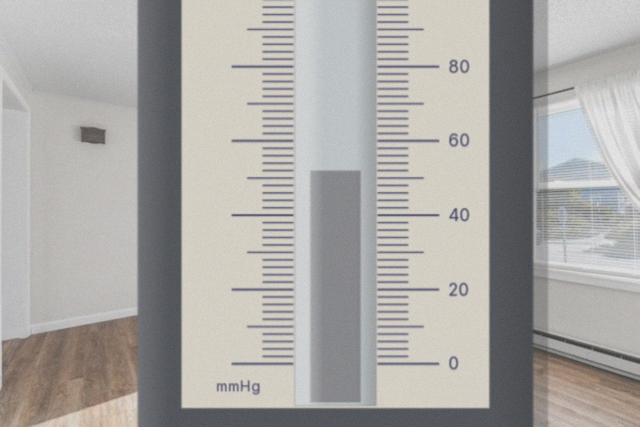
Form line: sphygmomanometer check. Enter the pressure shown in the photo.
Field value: 52 mmHg
